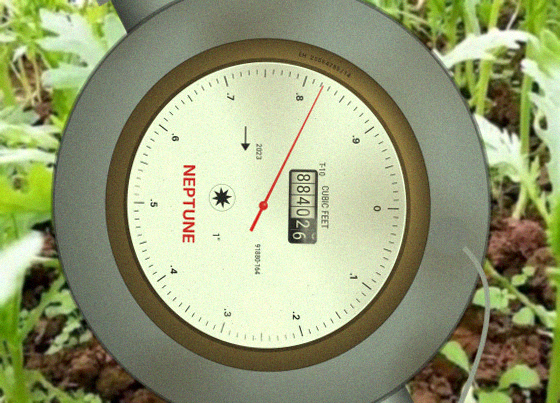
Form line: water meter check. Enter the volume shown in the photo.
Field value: 884025.82 ft³
